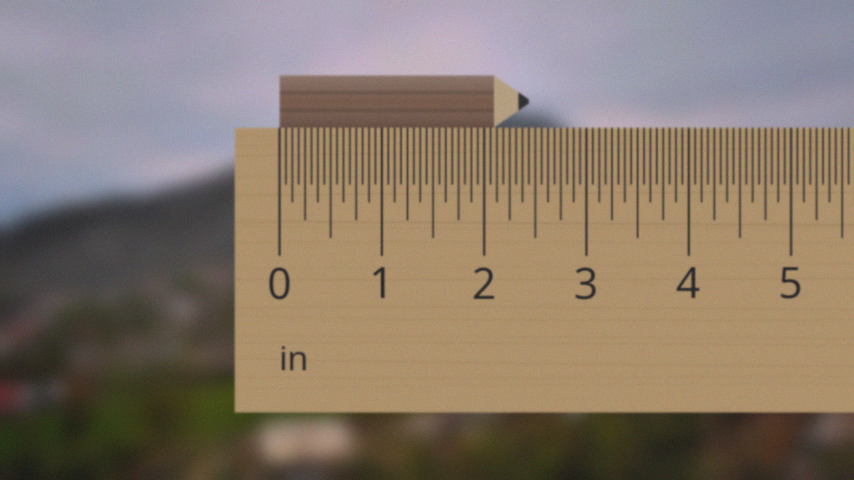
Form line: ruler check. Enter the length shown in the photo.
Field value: 2.4375 in
